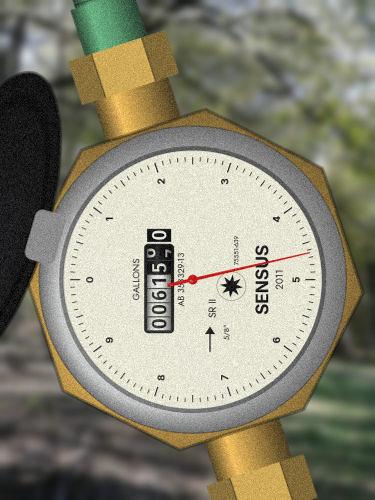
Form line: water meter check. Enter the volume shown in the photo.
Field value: 61564.6 gal
